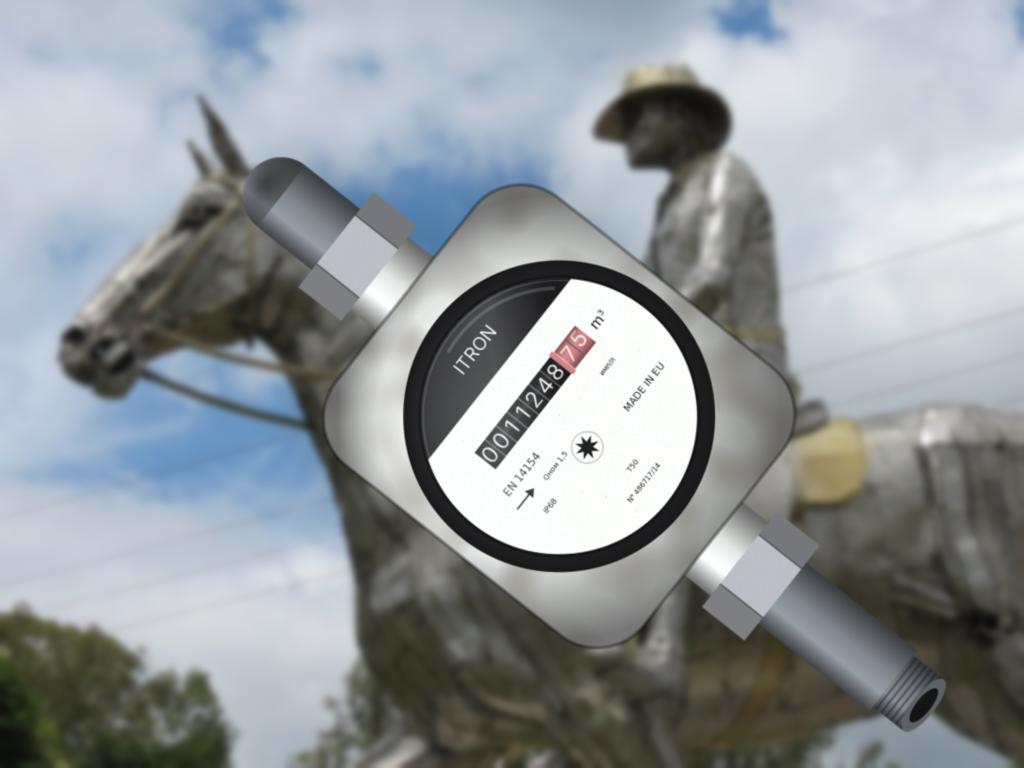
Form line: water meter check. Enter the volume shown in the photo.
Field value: 11248.75 m³
